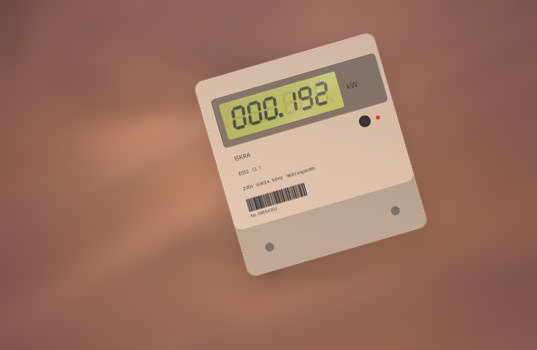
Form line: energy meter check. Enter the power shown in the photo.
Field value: 0.192 kW
